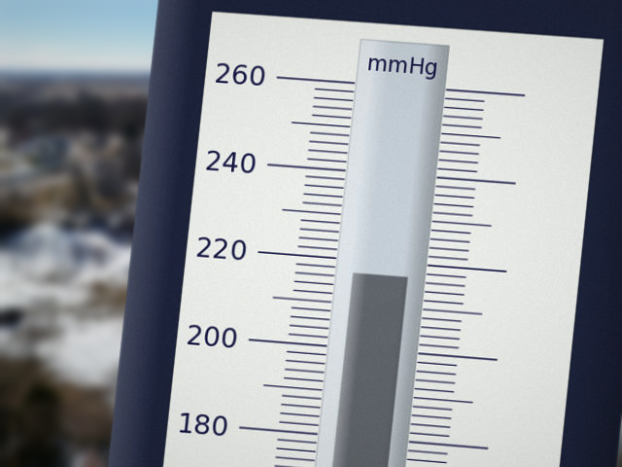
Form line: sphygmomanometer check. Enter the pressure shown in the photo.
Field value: 217 mmHg
